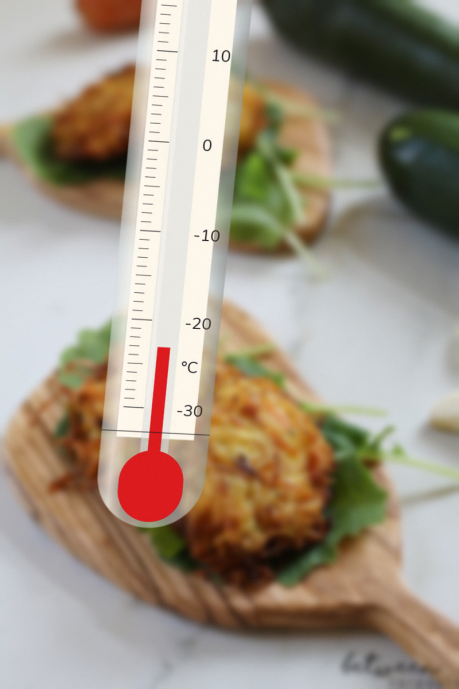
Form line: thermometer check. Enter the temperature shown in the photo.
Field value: -23 °C
